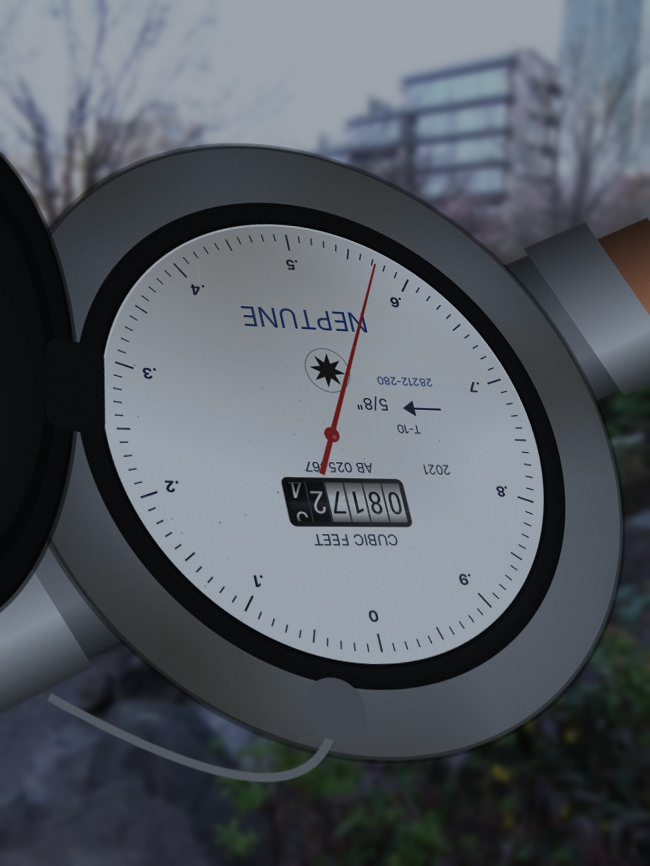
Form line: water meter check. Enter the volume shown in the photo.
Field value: 81723.57 ft³
